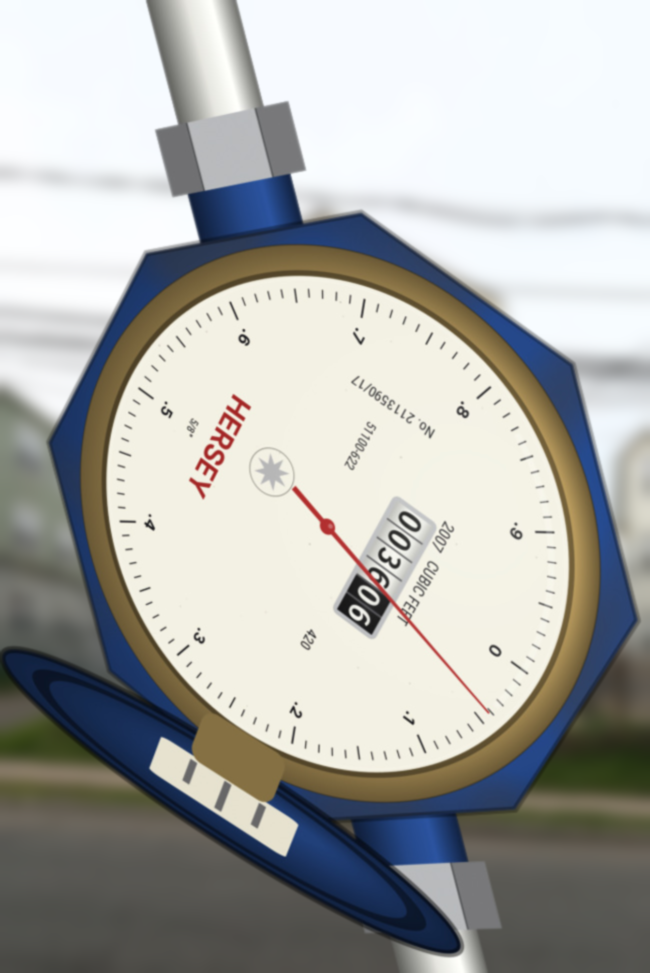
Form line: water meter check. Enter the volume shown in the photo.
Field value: 3606.04 ft³
